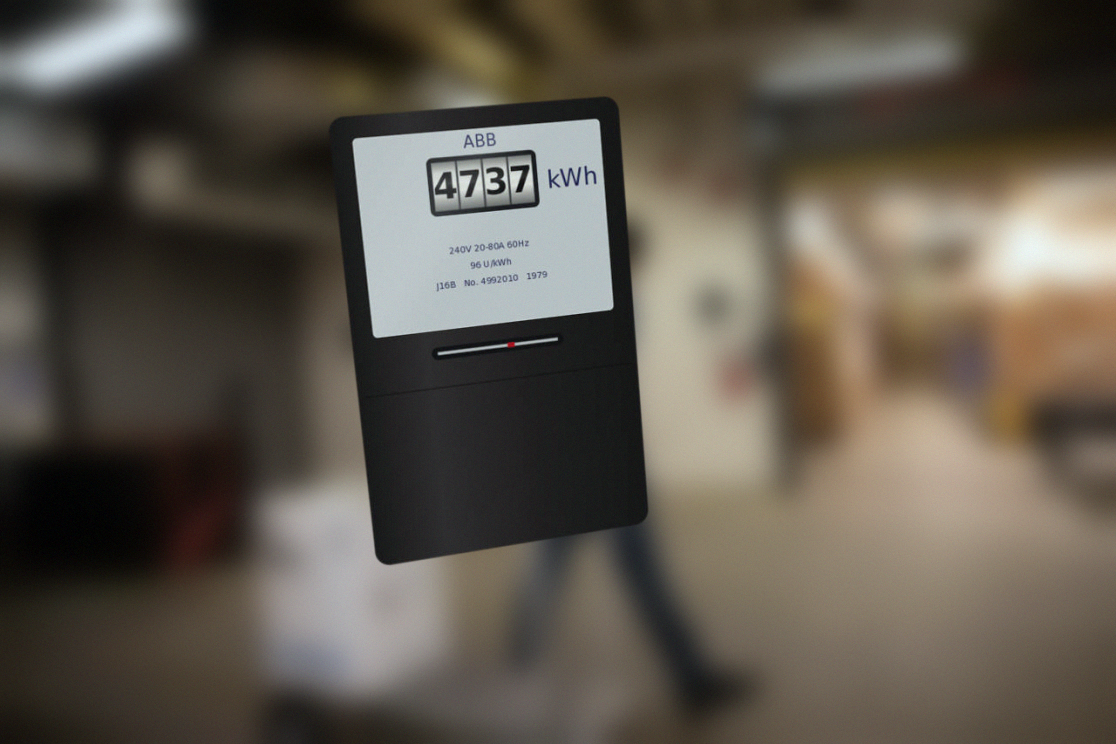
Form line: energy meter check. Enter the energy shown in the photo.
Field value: 4737 kWh
